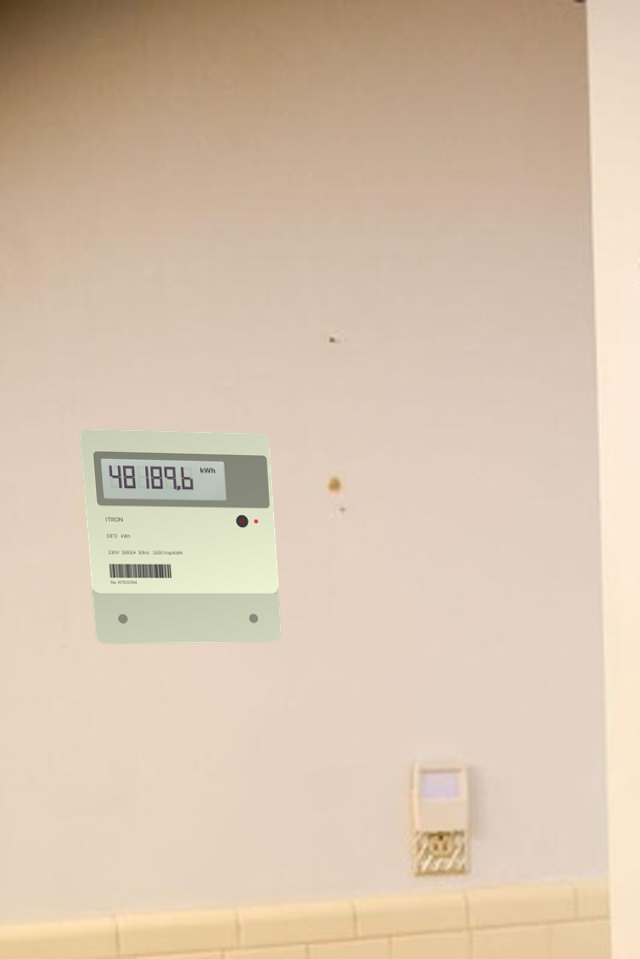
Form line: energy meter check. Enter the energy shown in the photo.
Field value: 48189.6 kWh
